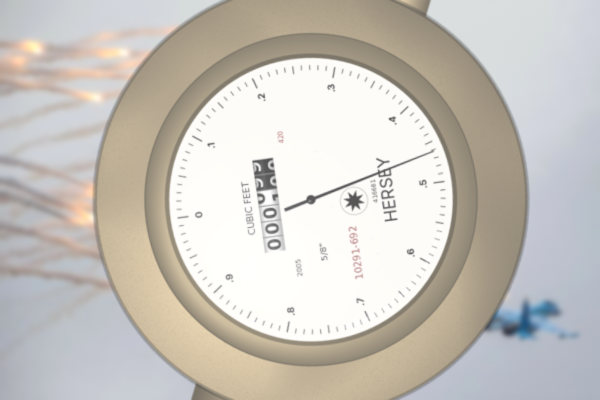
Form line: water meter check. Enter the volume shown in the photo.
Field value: 99.46 ft³
